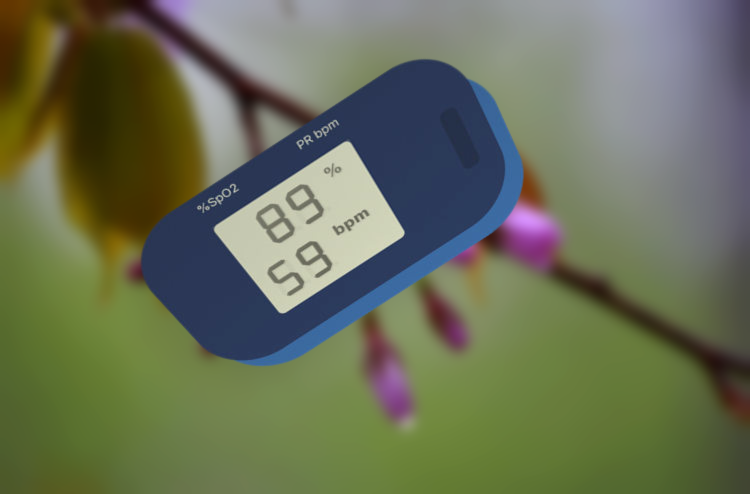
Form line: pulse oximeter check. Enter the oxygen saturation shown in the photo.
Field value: 89 %
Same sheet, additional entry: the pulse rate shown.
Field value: 59 bpm
